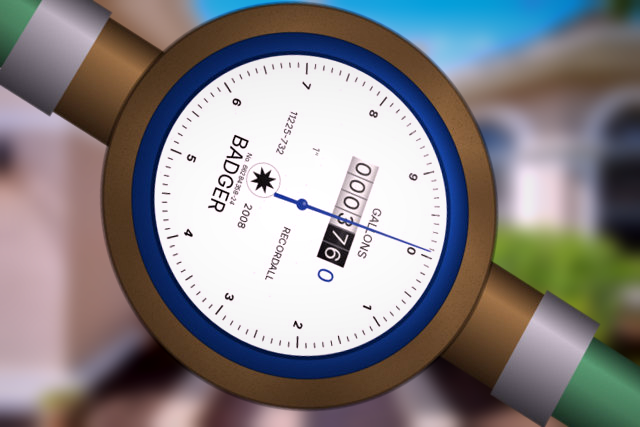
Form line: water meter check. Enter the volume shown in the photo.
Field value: 3759.9 gal
